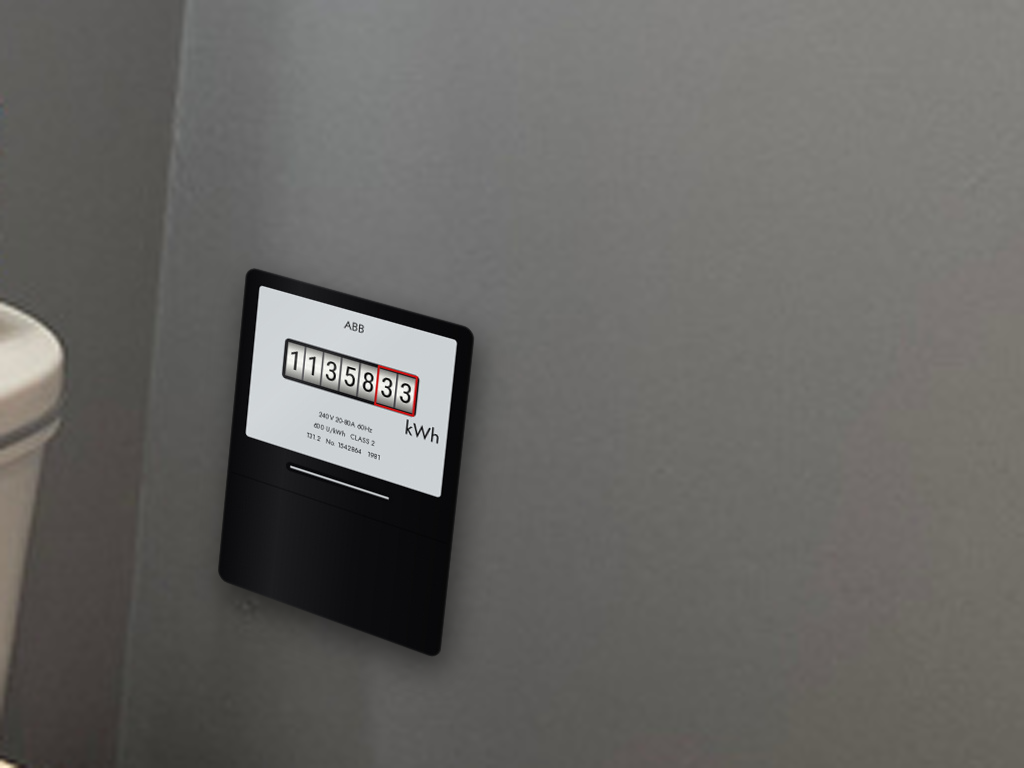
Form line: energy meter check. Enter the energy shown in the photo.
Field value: 11358.33 kWh
